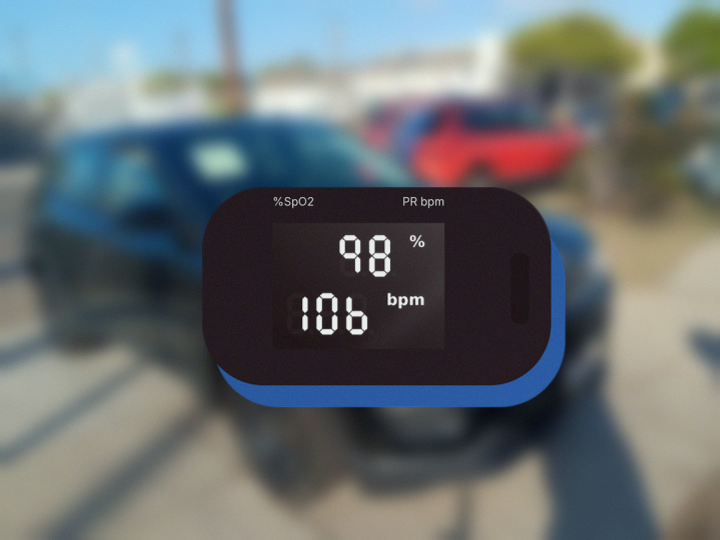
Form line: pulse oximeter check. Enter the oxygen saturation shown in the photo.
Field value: 98 %
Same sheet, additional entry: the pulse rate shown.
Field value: 106 bpm
